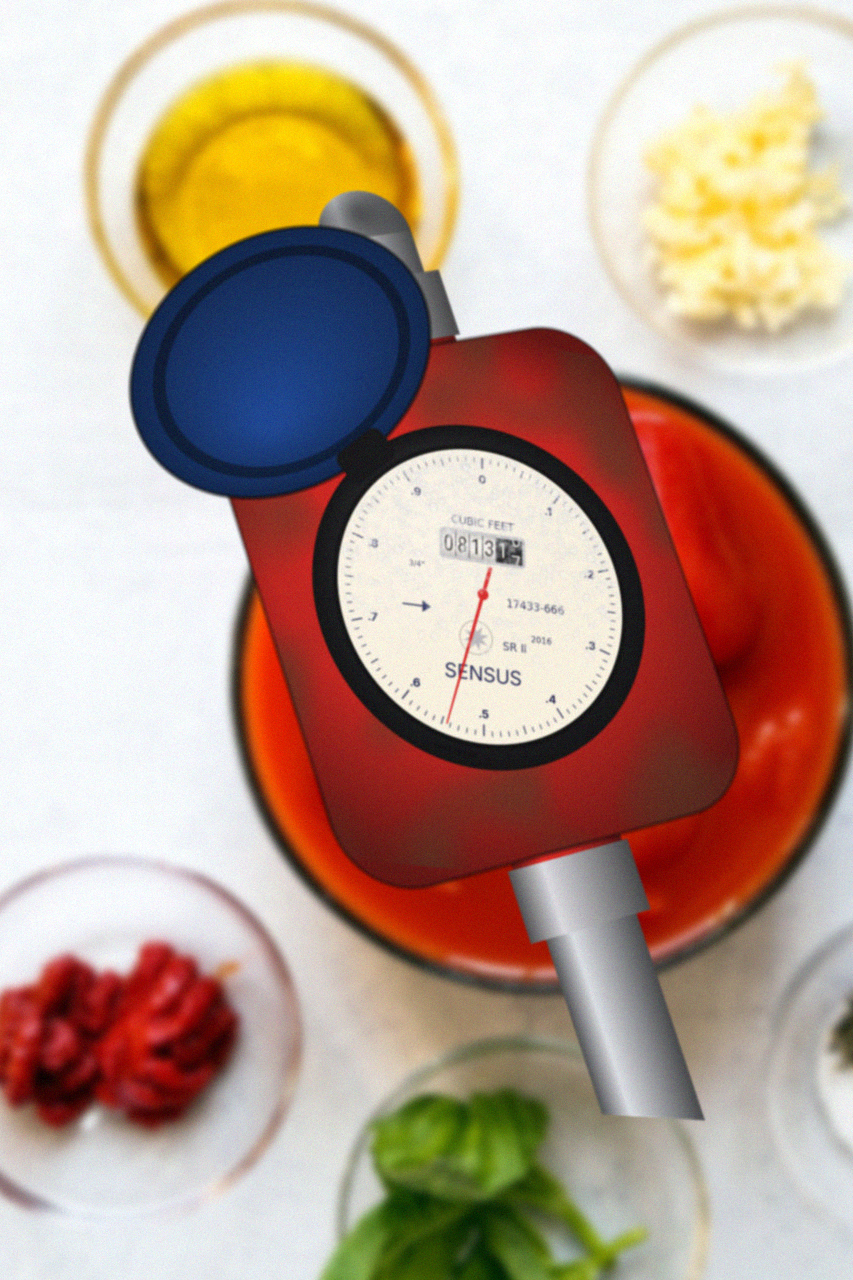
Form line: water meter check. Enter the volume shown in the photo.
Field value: 81316.54 ft³
